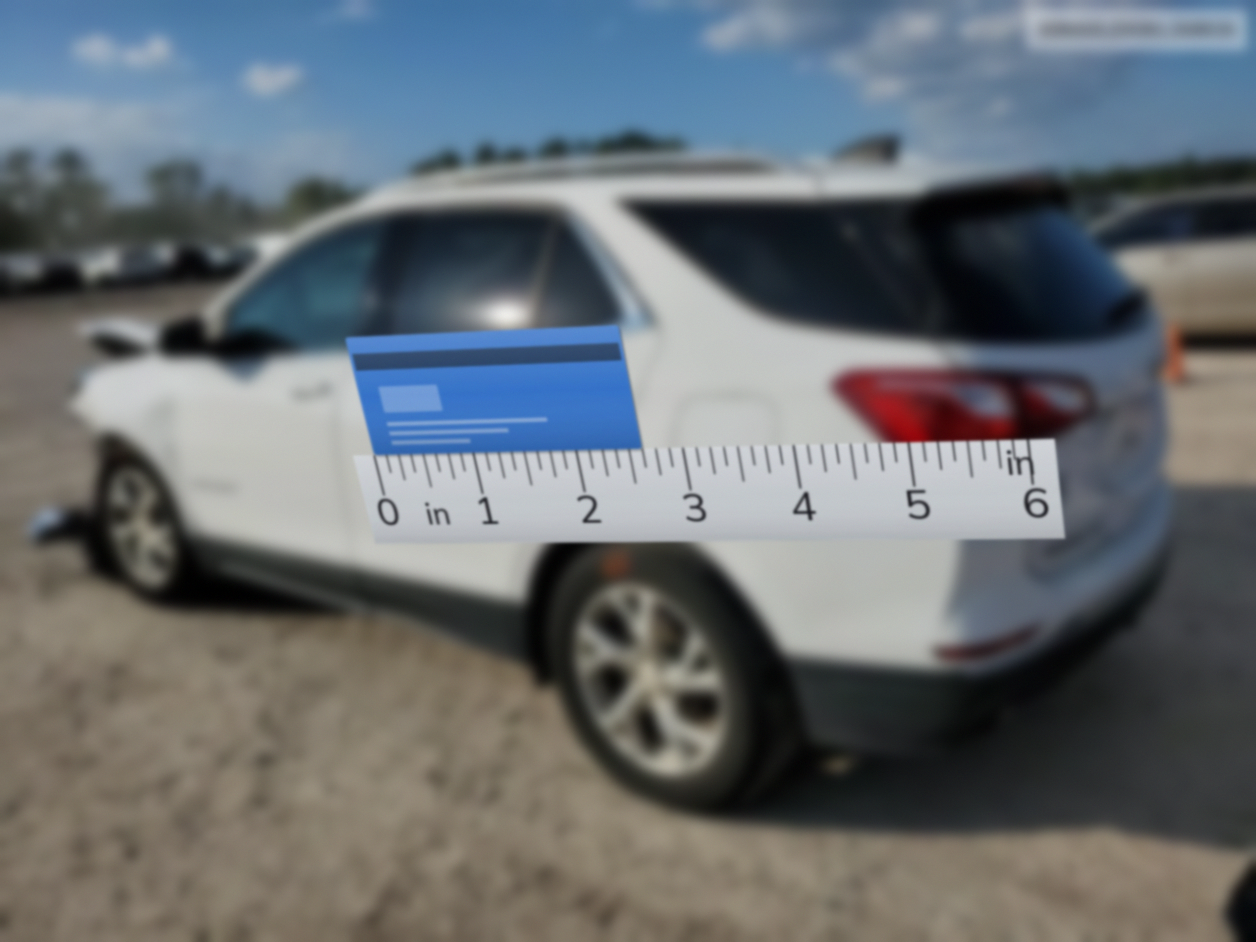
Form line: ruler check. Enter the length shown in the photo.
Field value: 2.625 in
